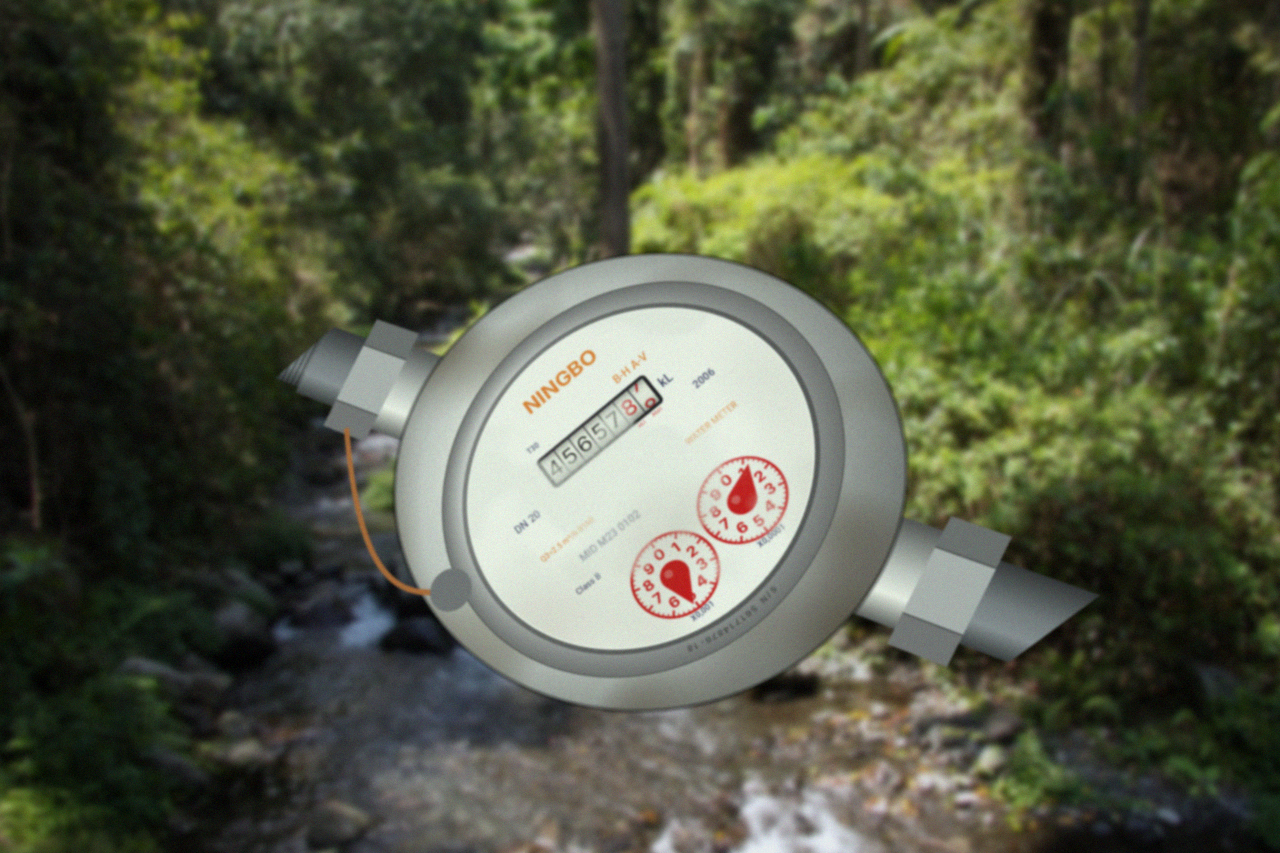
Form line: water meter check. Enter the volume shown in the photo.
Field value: 45657.8751 kL
